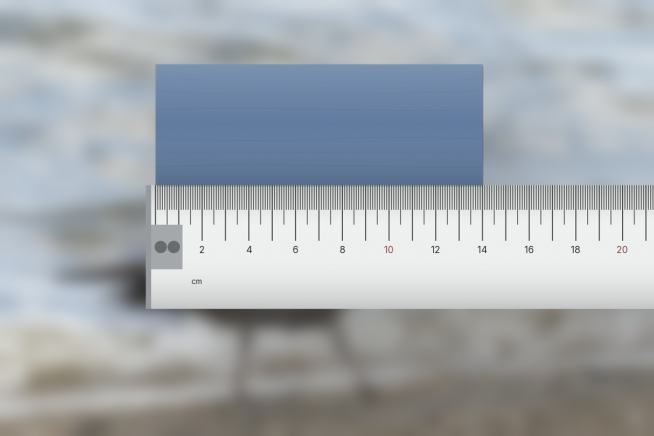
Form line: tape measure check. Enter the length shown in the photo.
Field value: 14 cm
